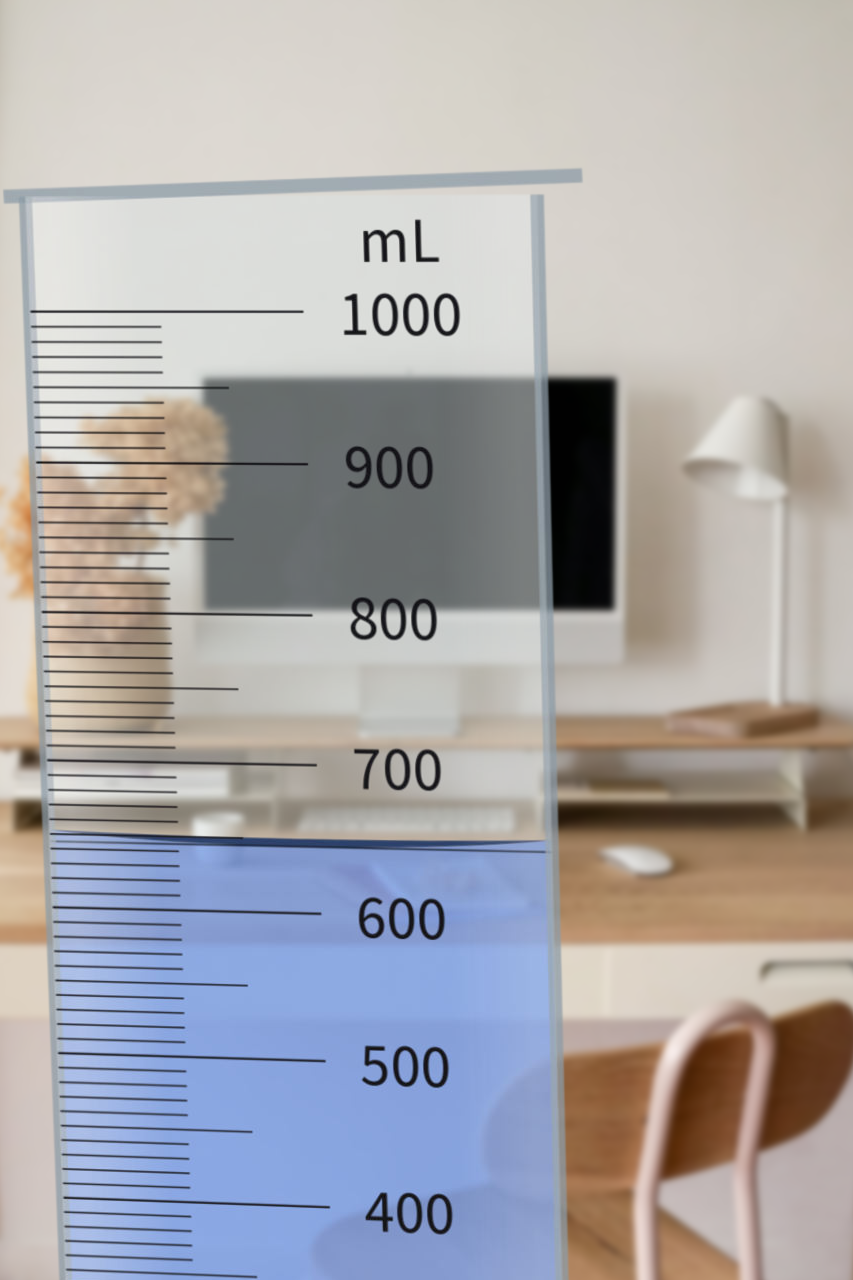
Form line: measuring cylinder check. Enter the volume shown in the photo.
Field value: 645 mL
